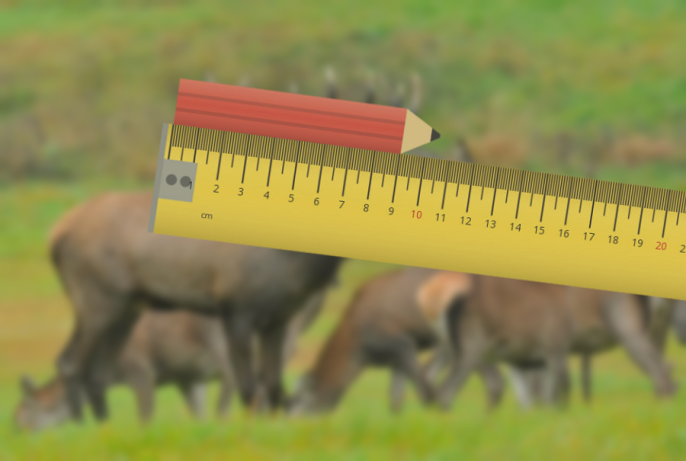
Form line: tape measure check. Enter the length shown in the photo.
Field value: 10.5 cm
